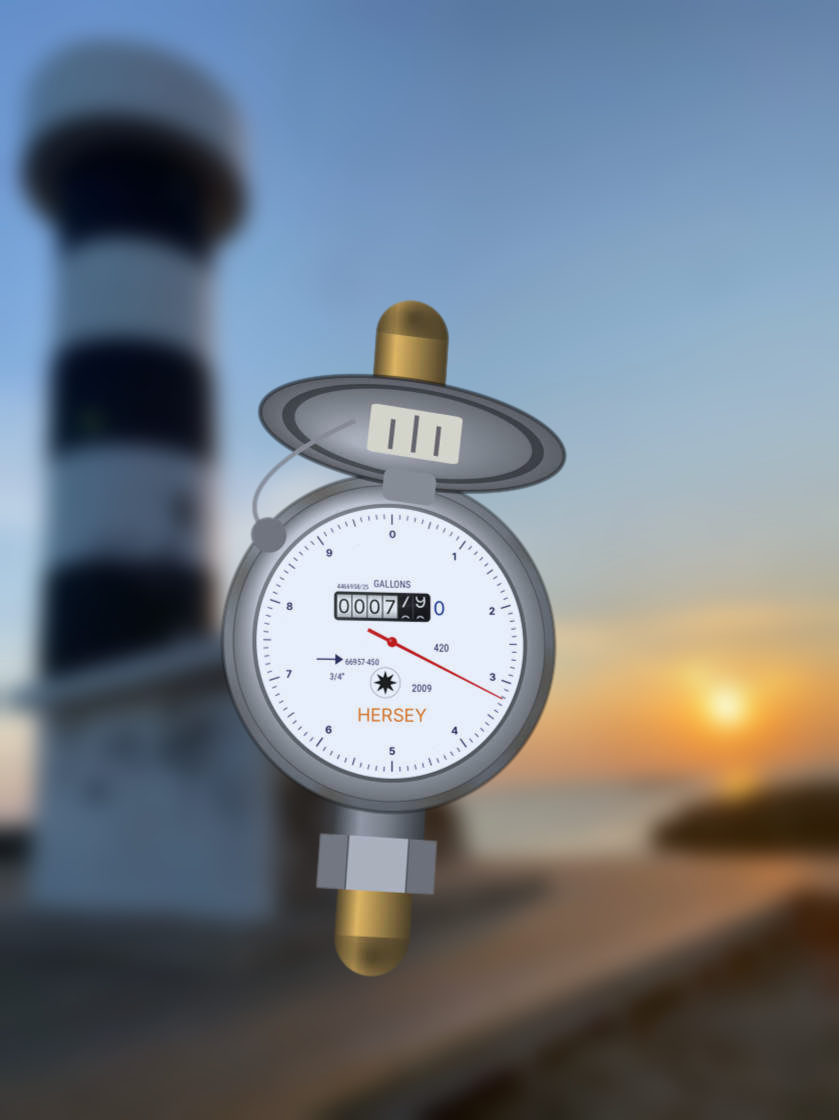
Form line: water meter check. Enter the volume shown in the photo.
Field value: 7793.2 gal
